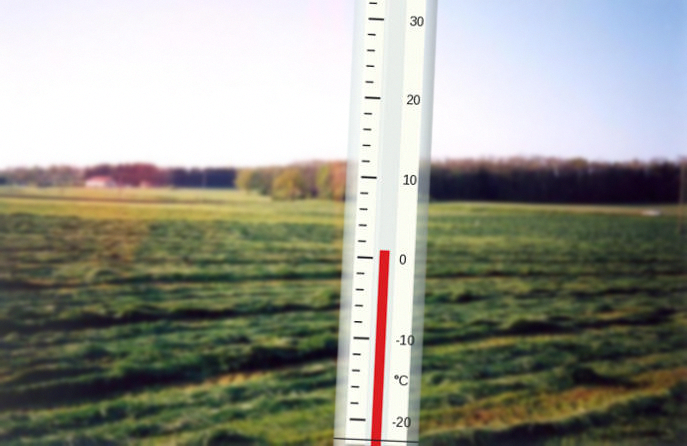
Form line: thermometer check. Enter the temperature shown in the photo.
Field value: 1 °C
